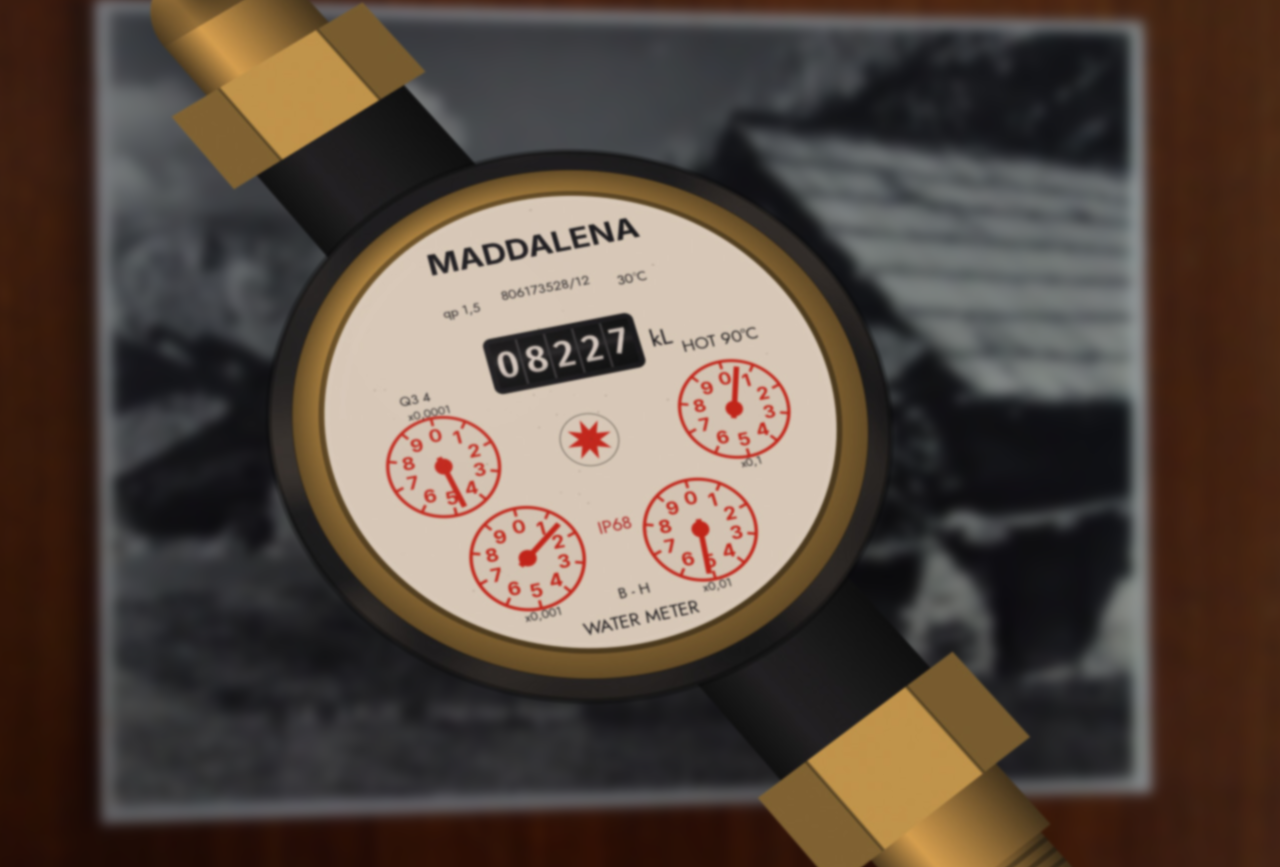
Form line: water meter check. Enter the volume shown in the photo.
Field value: 8227.0514 kL
